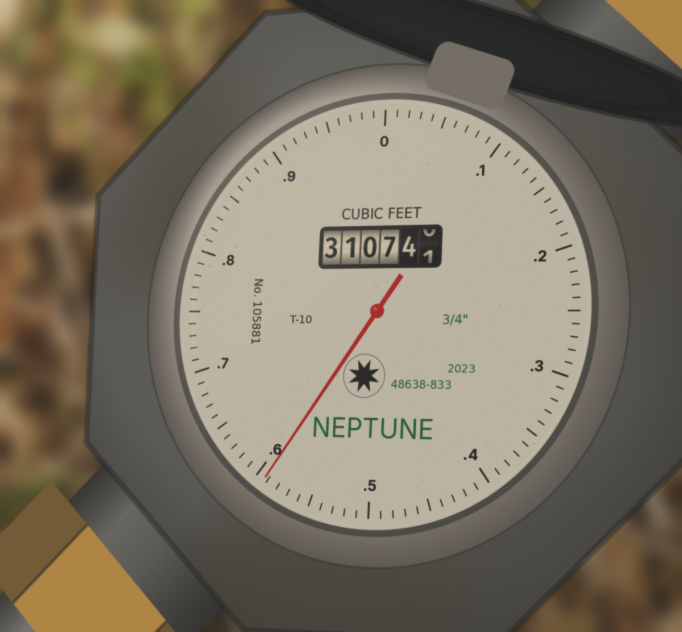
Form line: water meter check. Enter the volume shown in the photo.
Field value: 310740.59 ft³
